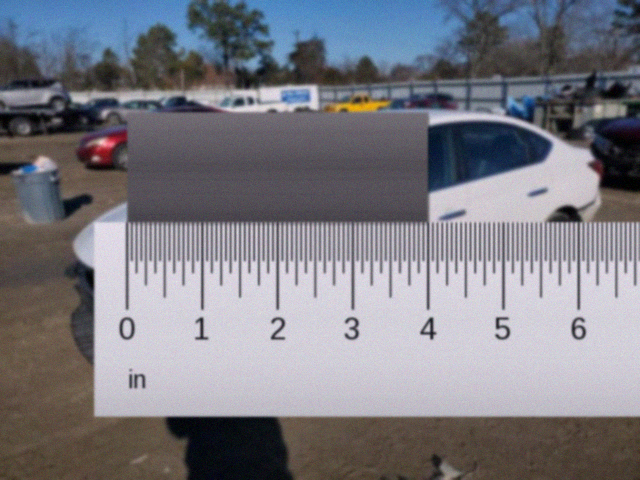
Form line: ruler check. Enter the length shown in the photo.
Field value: 4 in
